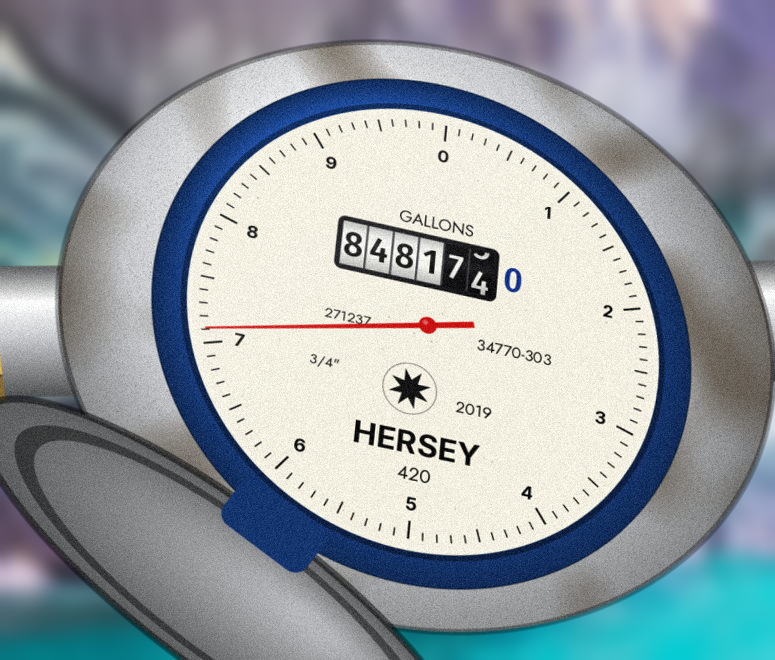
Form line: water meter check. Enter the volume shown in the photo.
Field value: 8481737.1 gal
